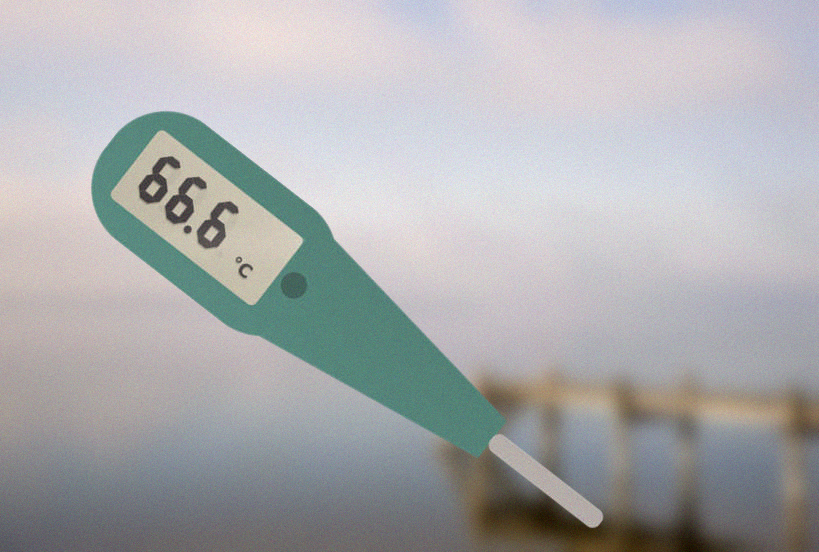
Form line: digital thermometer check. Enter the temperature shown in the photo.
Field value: 66.6 °C
